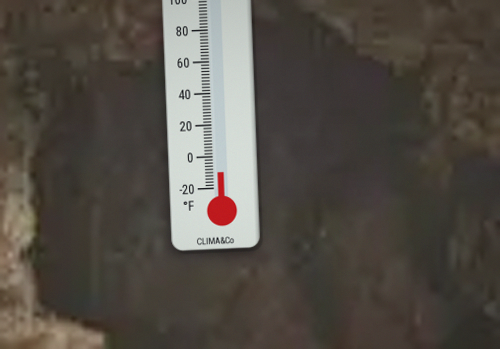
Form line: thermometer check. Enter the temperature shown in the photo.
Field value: -10 °F
